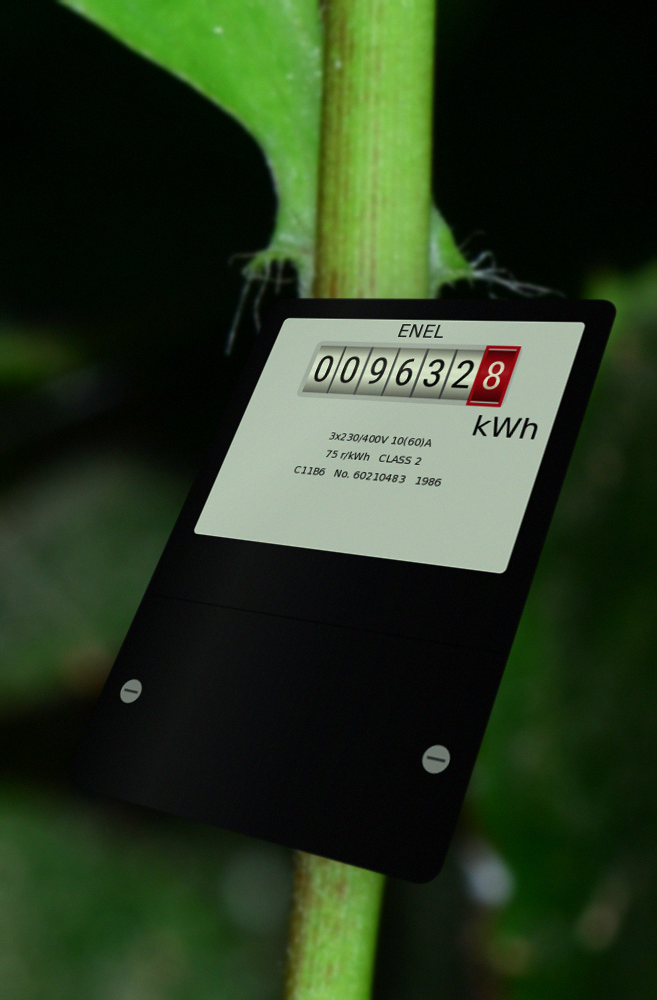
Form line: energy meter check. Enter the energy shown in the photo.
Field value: 9632.8 kWh
